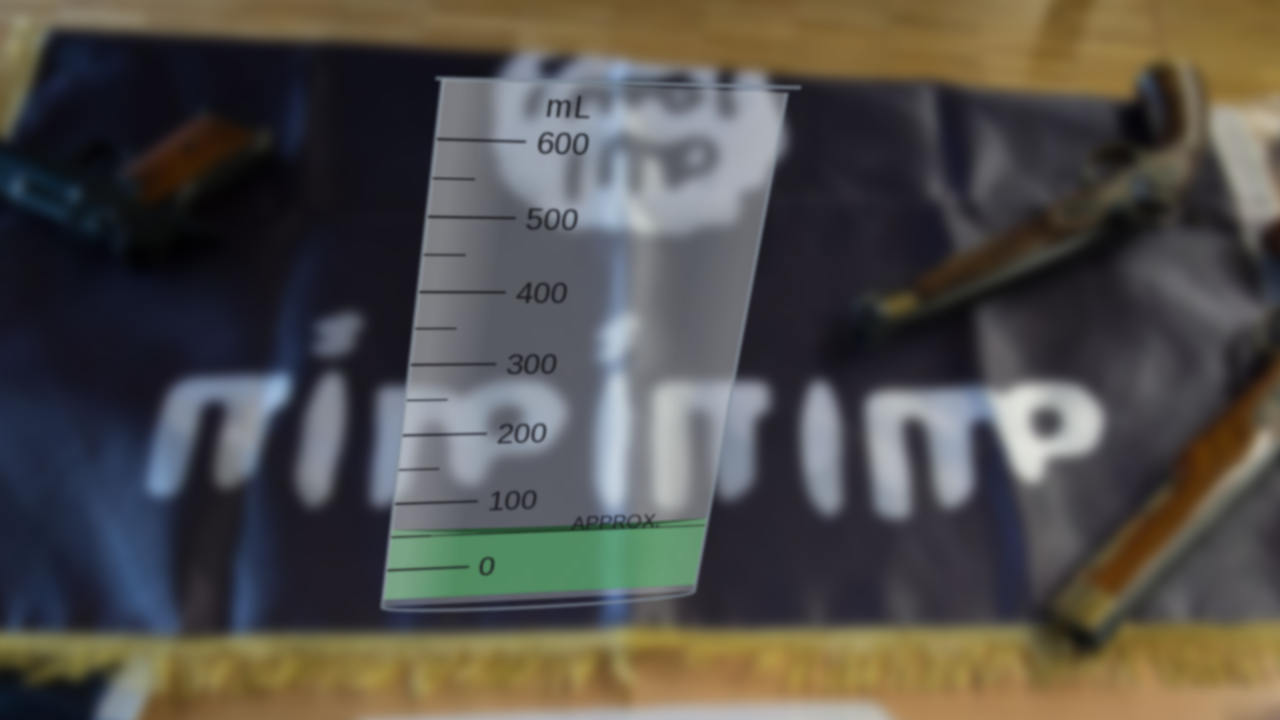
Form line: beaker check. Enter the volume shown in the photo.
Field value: 50 mL
